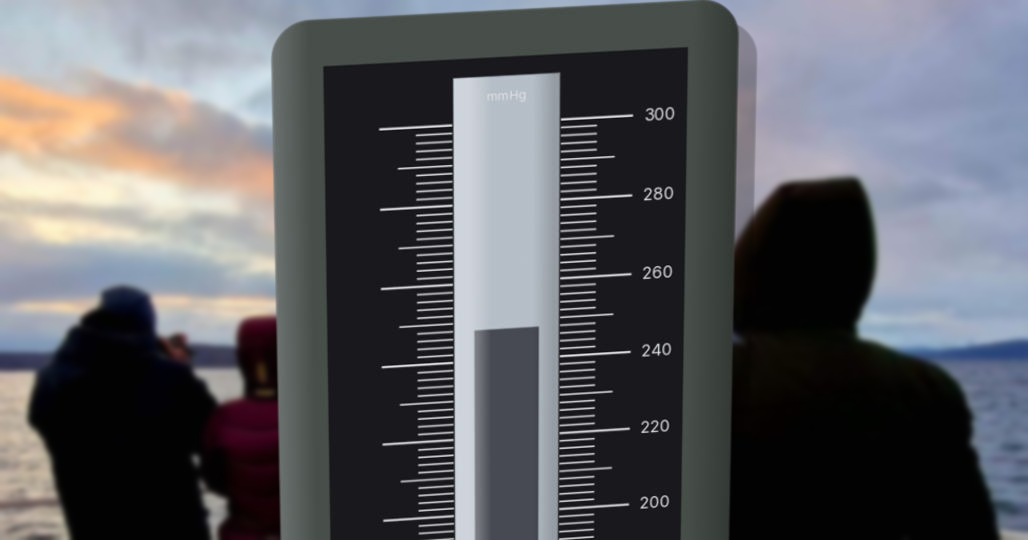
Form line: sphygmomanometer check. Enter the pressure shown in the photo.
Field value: 248 mmHg
